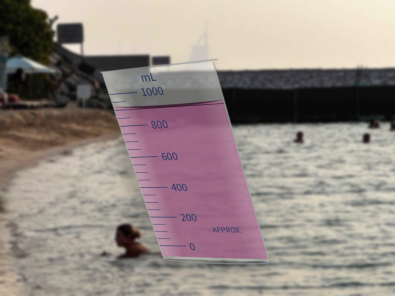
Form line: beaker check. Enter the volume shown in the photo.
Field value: 900 mL
